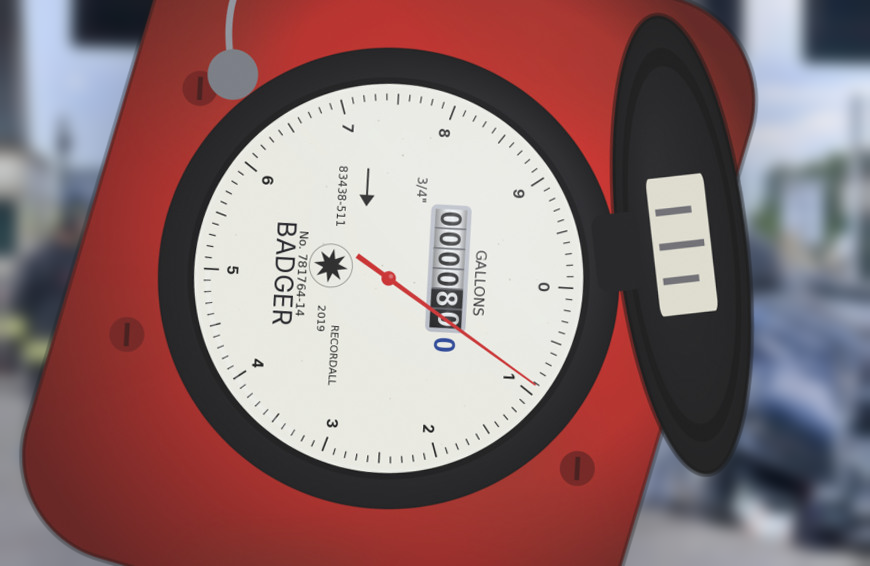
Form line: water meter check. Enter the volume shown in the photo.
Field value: 800.9 gal
